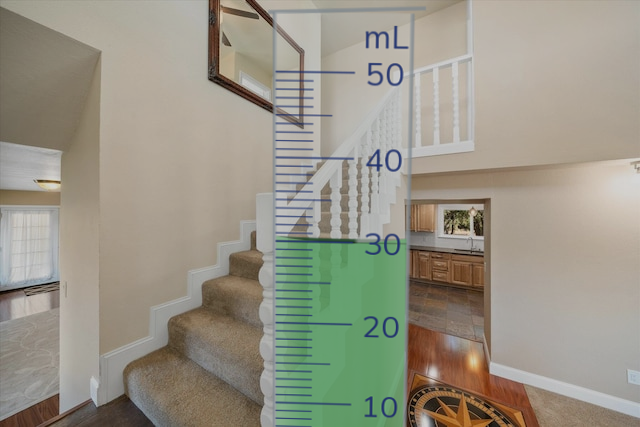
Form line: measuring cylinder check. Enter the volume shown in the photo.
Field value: 30 mL
